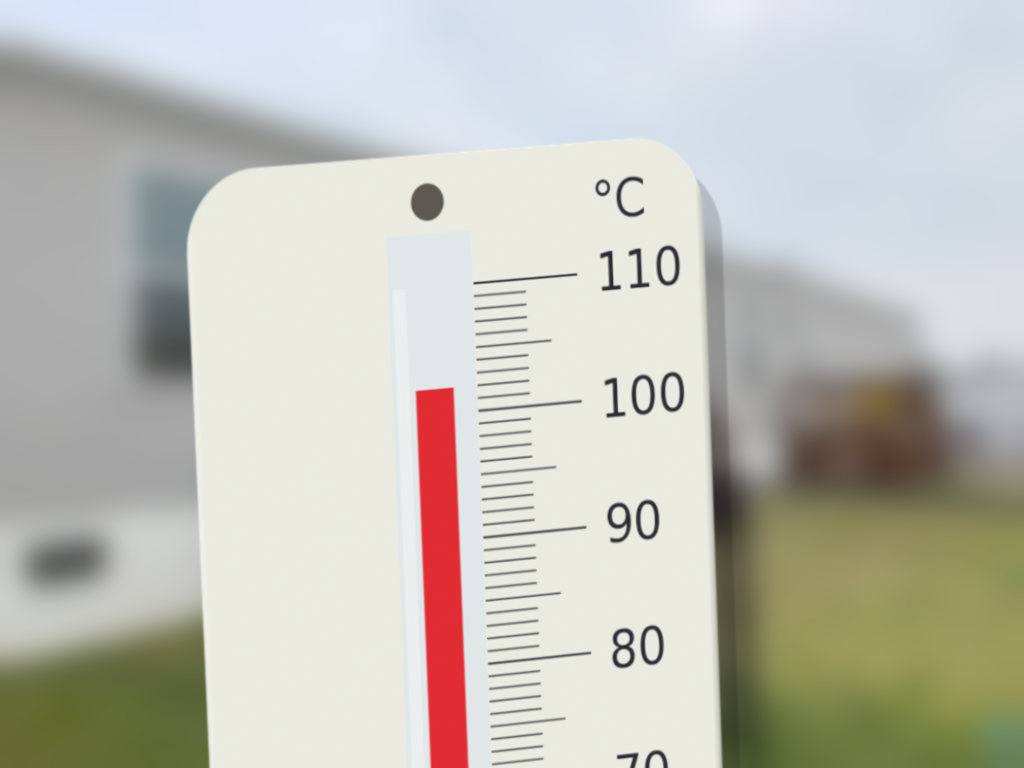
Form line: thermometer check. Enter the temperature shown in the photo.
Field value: 102 °C
